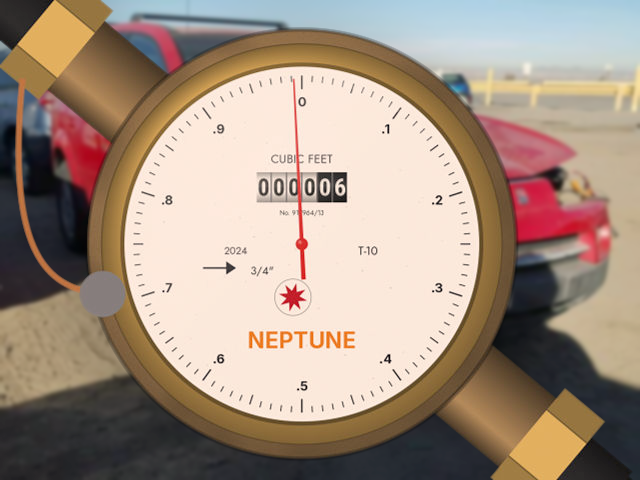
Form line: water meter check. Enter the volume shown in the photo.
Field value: 5.99 ft³
